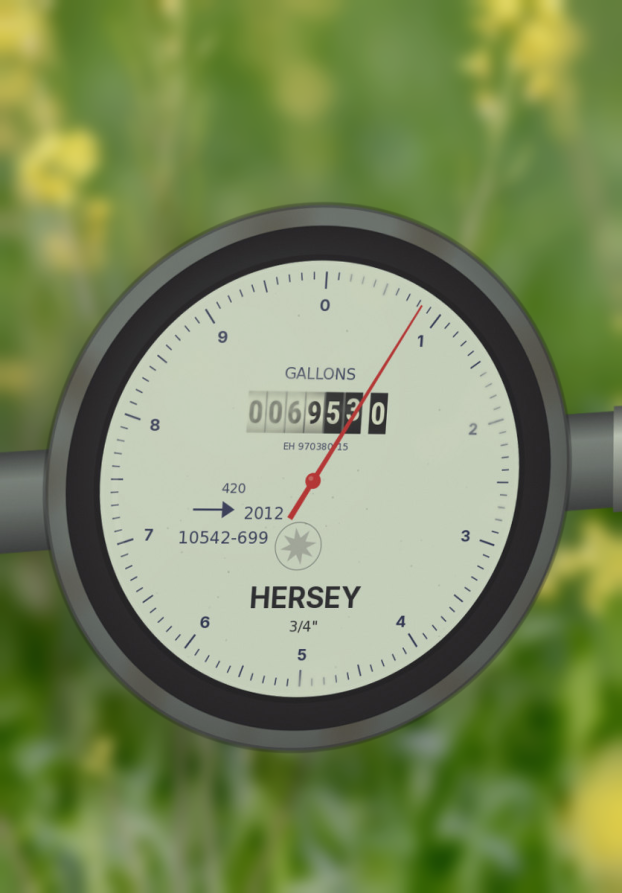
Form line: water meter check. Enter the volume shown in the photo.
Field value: 69530.8 gal
